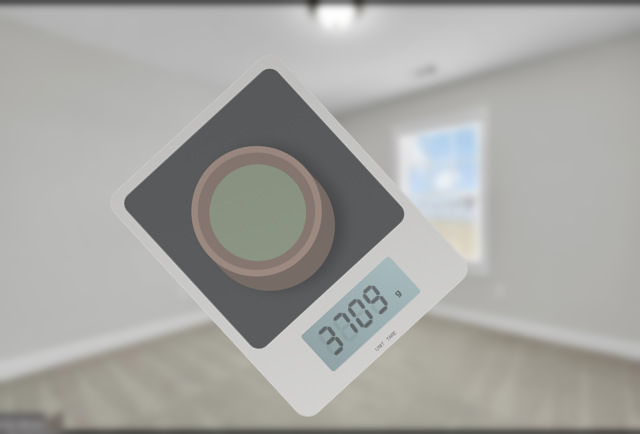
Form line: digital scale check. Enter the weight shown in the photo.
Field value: 3709 g
